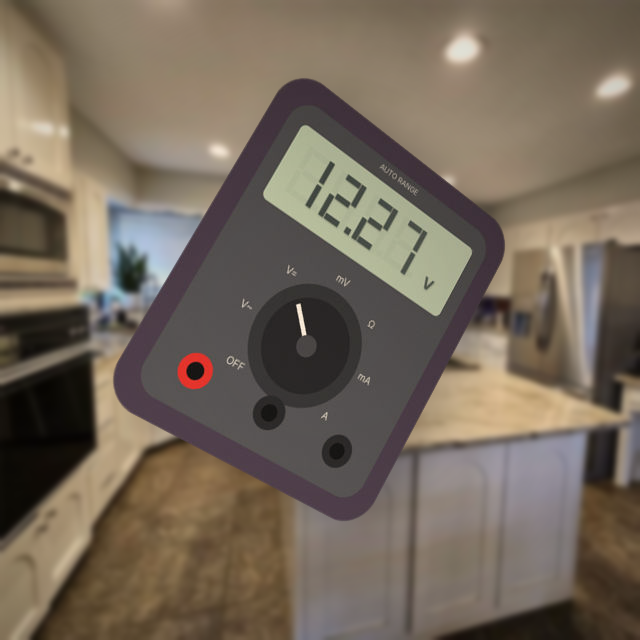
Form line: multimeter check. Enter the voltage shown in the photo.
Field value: 12.27 V
